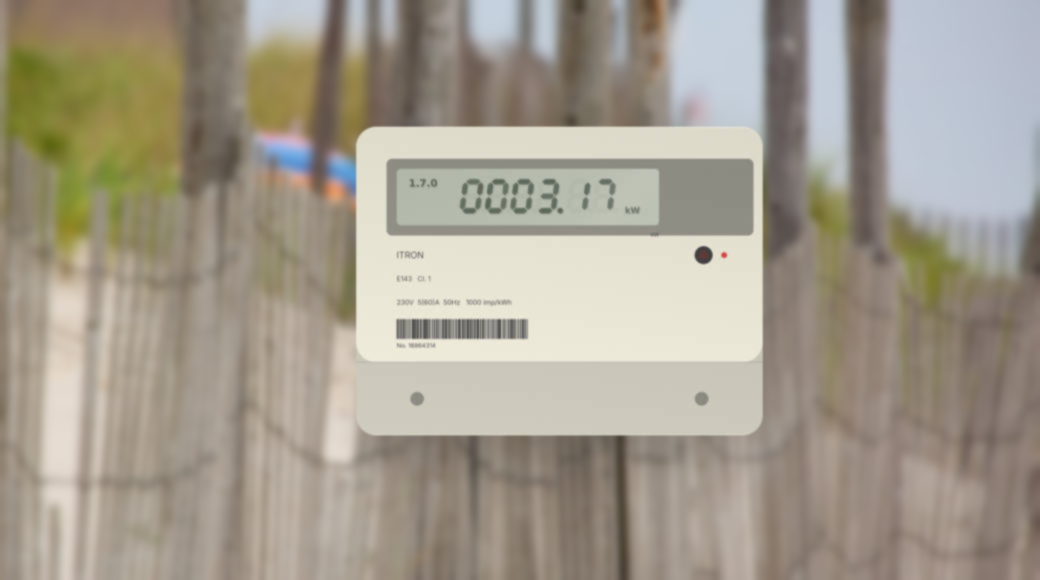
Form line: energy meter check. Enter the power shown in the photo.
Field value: 3.17 kW
